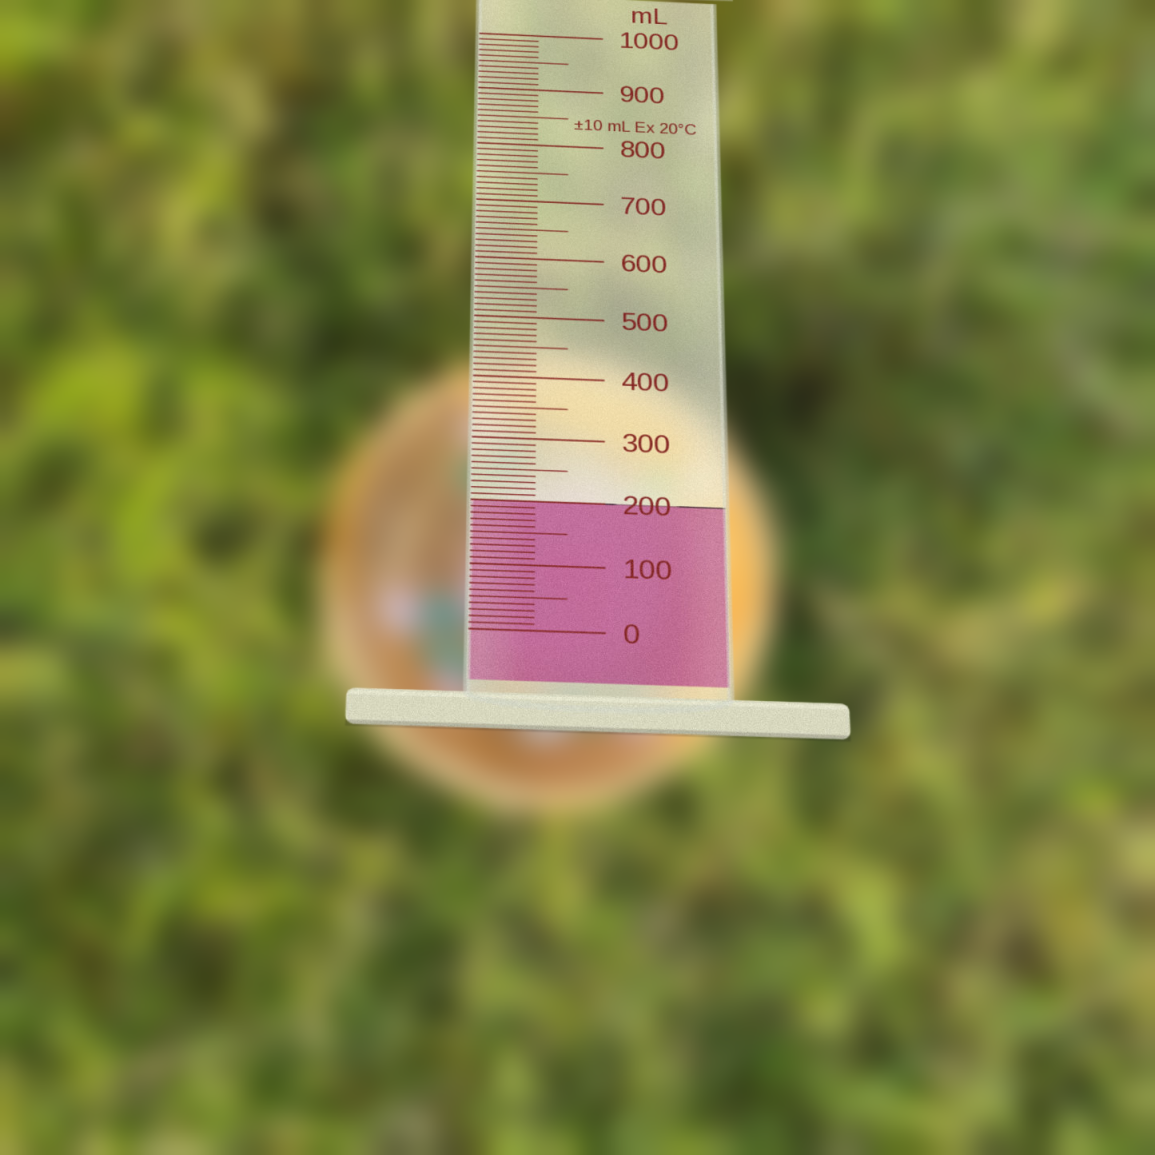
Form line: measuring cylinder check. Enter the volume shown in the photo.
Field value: 200 mL
